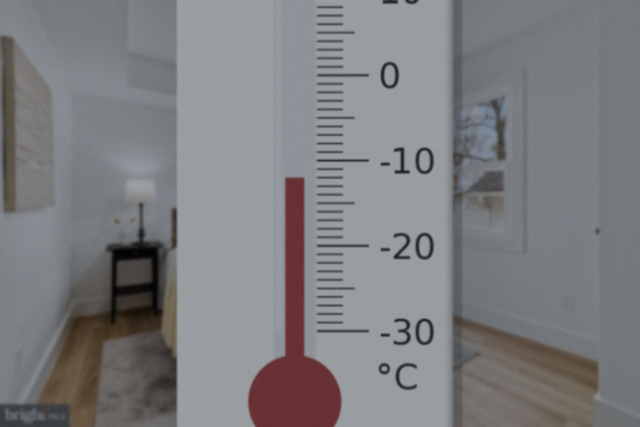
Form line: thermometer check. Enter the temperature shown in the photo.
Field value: -12 °C
